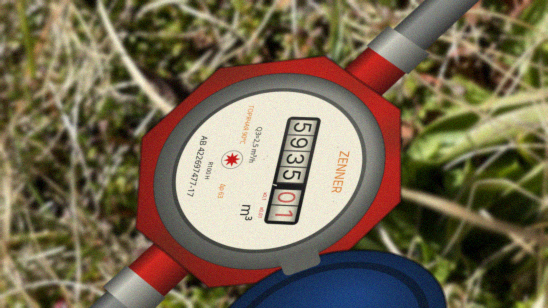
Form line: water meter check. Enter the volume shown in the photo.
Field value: 5935.01 m³
